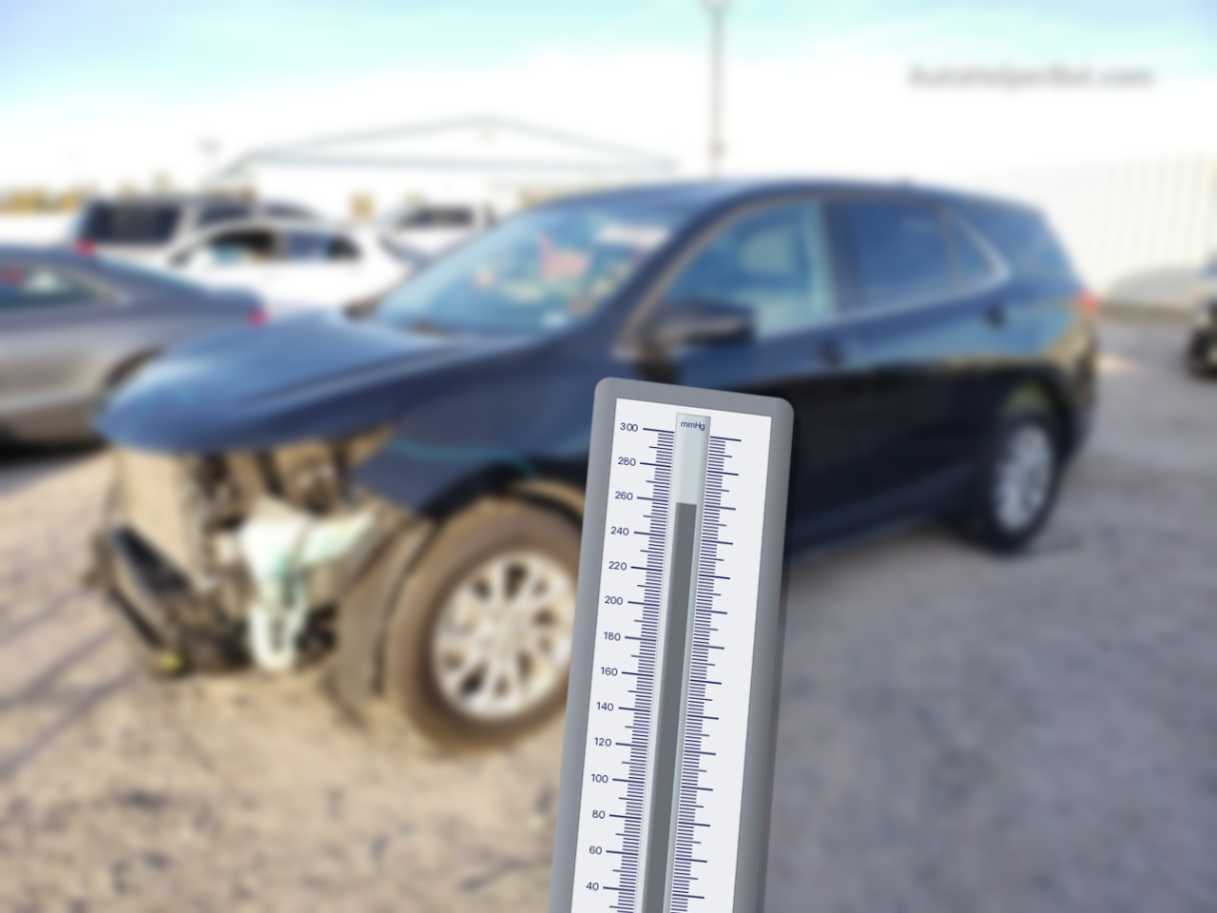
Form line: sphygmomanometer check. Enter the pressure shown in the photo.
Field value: 260 mmHg
